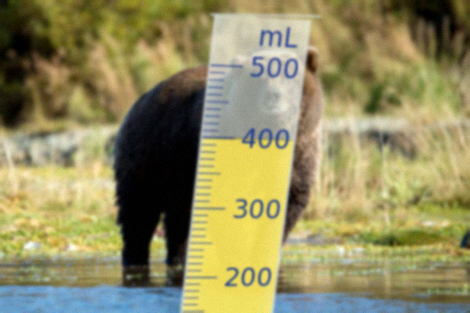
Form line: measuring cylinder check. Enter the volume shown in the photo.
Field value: 400 mL
